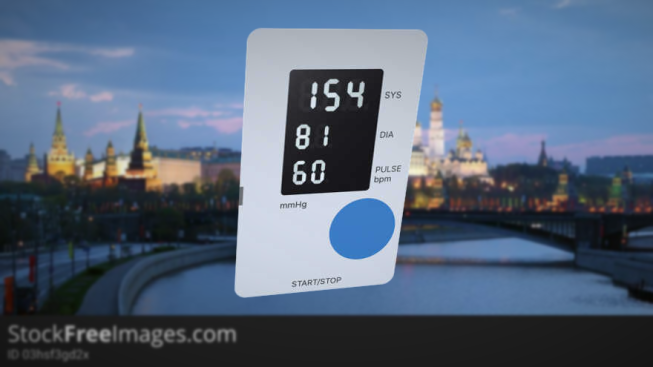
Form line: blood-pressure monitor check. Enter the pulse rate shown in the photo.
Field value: 60 bpm
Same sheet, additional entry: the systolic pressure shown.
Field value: 154 mmHg
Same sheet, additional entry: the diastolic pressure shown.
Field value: 81 mmHg
